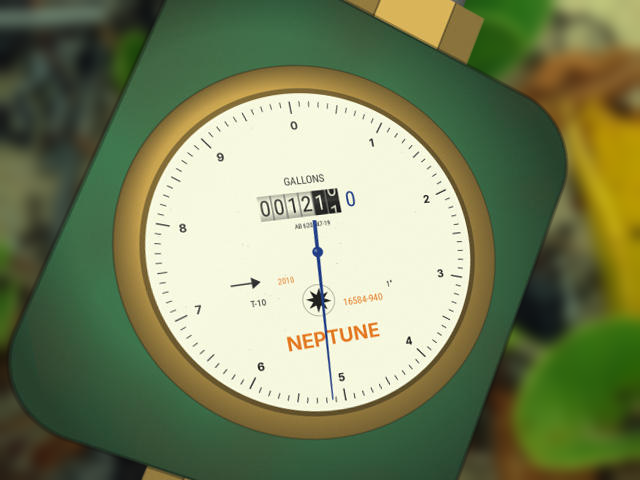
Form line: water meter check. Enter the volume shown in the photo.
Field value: 12105.1 gal
